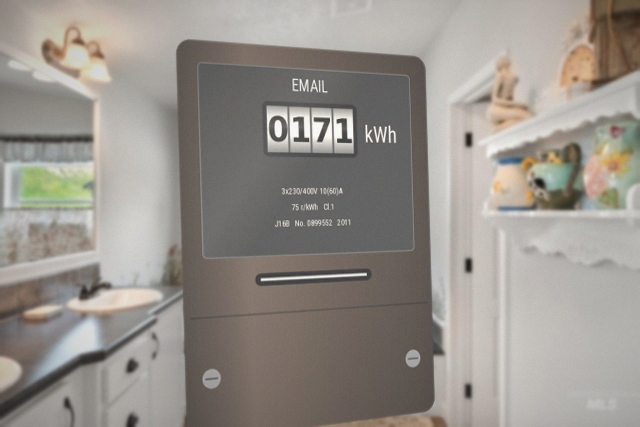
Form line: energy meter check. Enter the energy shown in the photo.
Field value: 171 kWh
